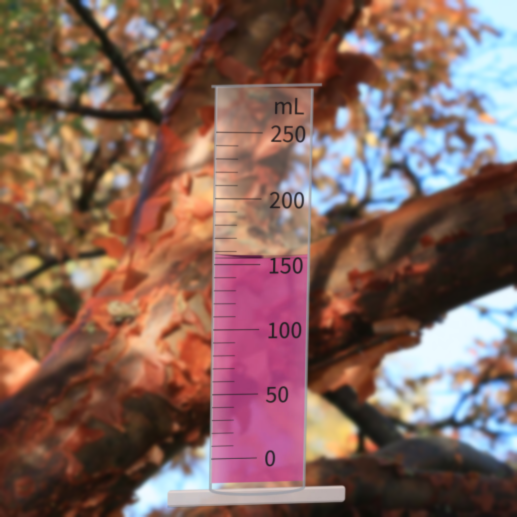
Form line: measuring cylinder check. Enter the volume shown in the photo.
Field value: 155 mL
